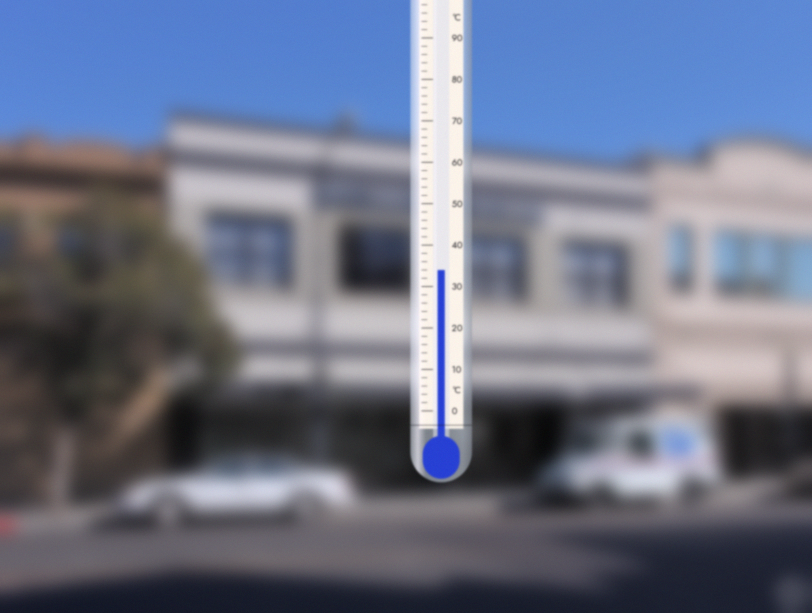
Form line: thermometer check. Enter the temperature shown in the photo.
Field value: 34 °C
